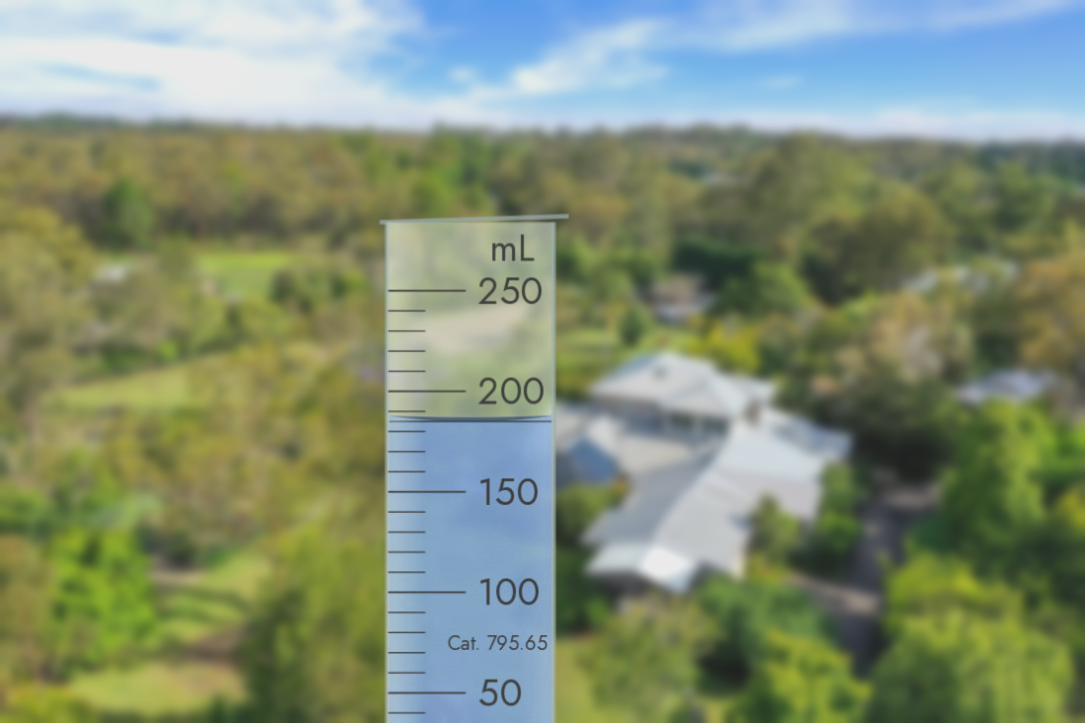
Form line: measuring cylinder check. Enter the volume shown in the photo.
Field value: 185 mL
